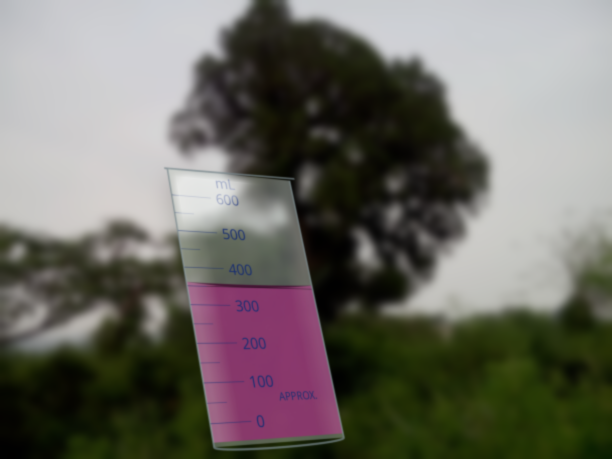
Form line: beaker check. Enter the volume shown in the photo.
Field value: 350 mL
